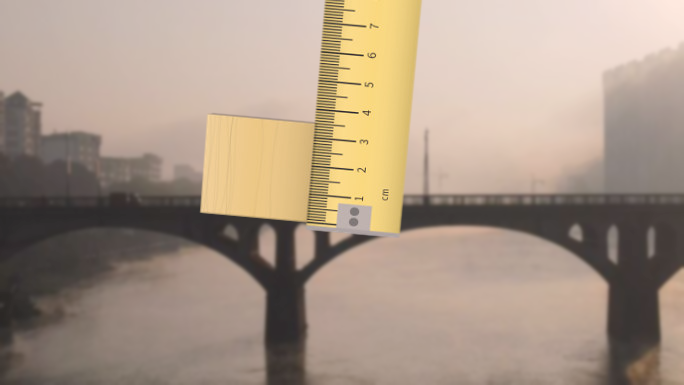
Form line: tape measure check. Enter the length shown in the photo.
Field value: 3.5 cm
